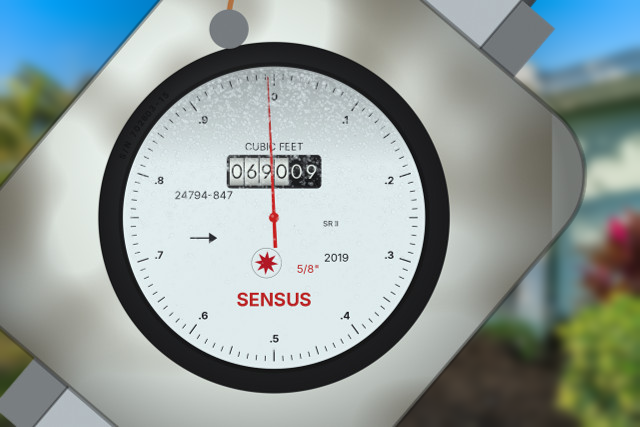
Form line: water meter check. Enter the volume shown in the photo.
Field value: 69008.99 ft³
